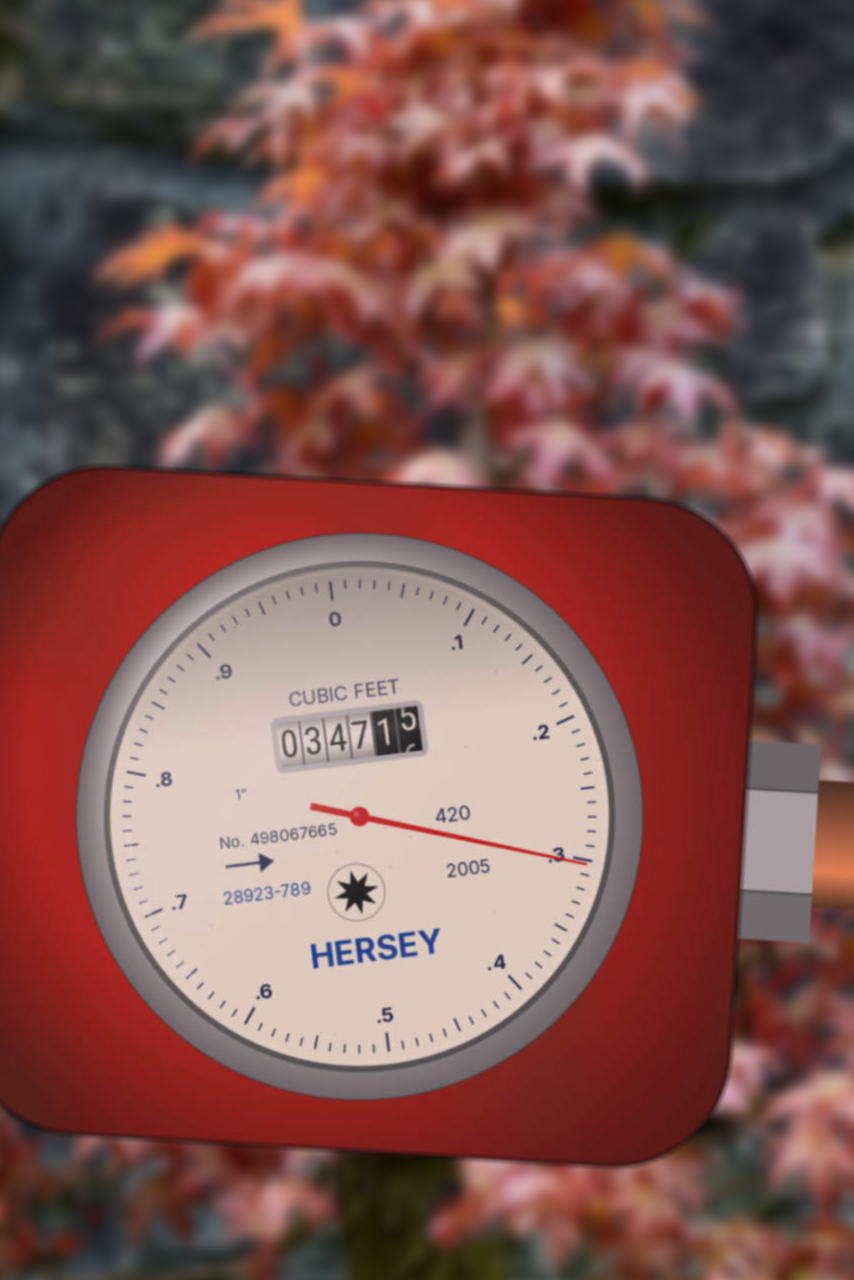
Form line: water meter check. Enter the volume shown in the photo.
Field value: 34715.30 ft³
